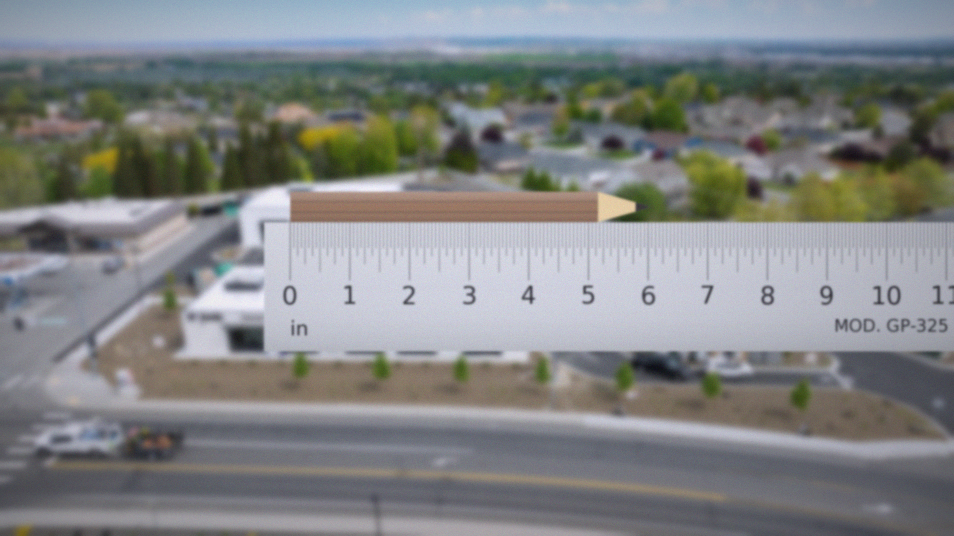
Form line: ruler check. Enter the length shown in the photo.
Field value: 6 in
